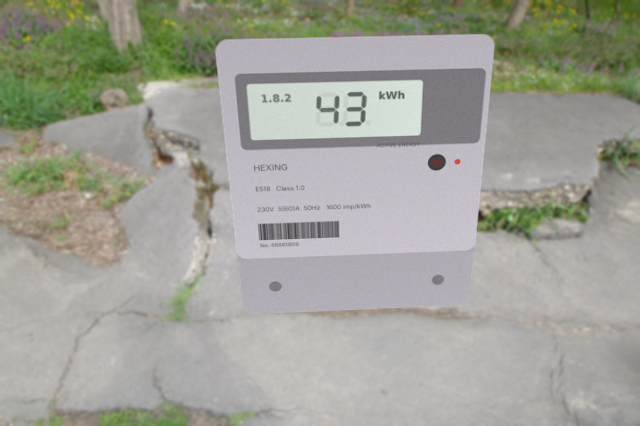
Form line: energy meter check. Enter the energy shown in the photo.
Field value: 43 kWh
